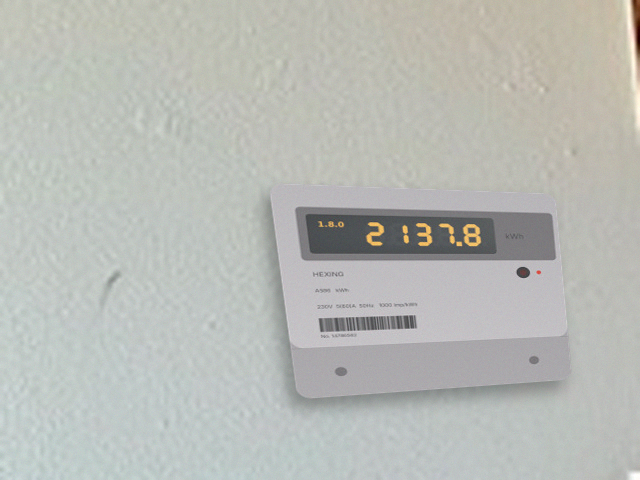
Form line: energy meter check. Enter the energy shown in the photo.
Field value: 2137.8 kWh
